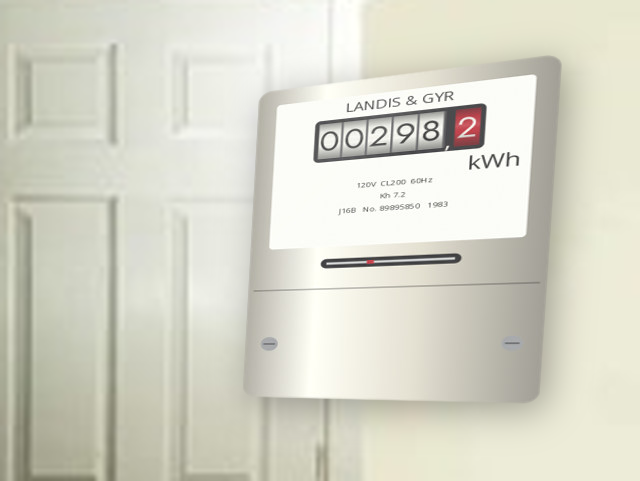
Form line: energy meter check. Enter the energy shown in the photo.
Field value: 298.2 kWh
